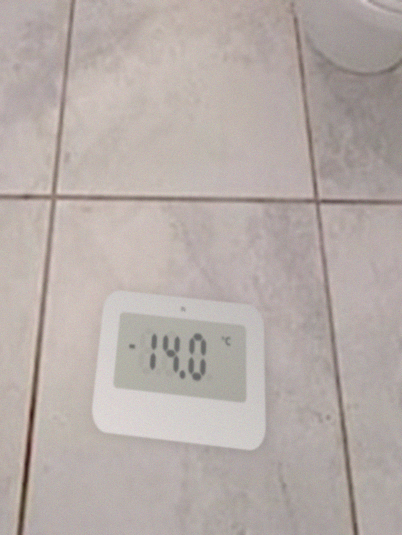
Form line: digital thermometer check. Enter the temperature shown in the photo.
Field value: -14.0 °C
